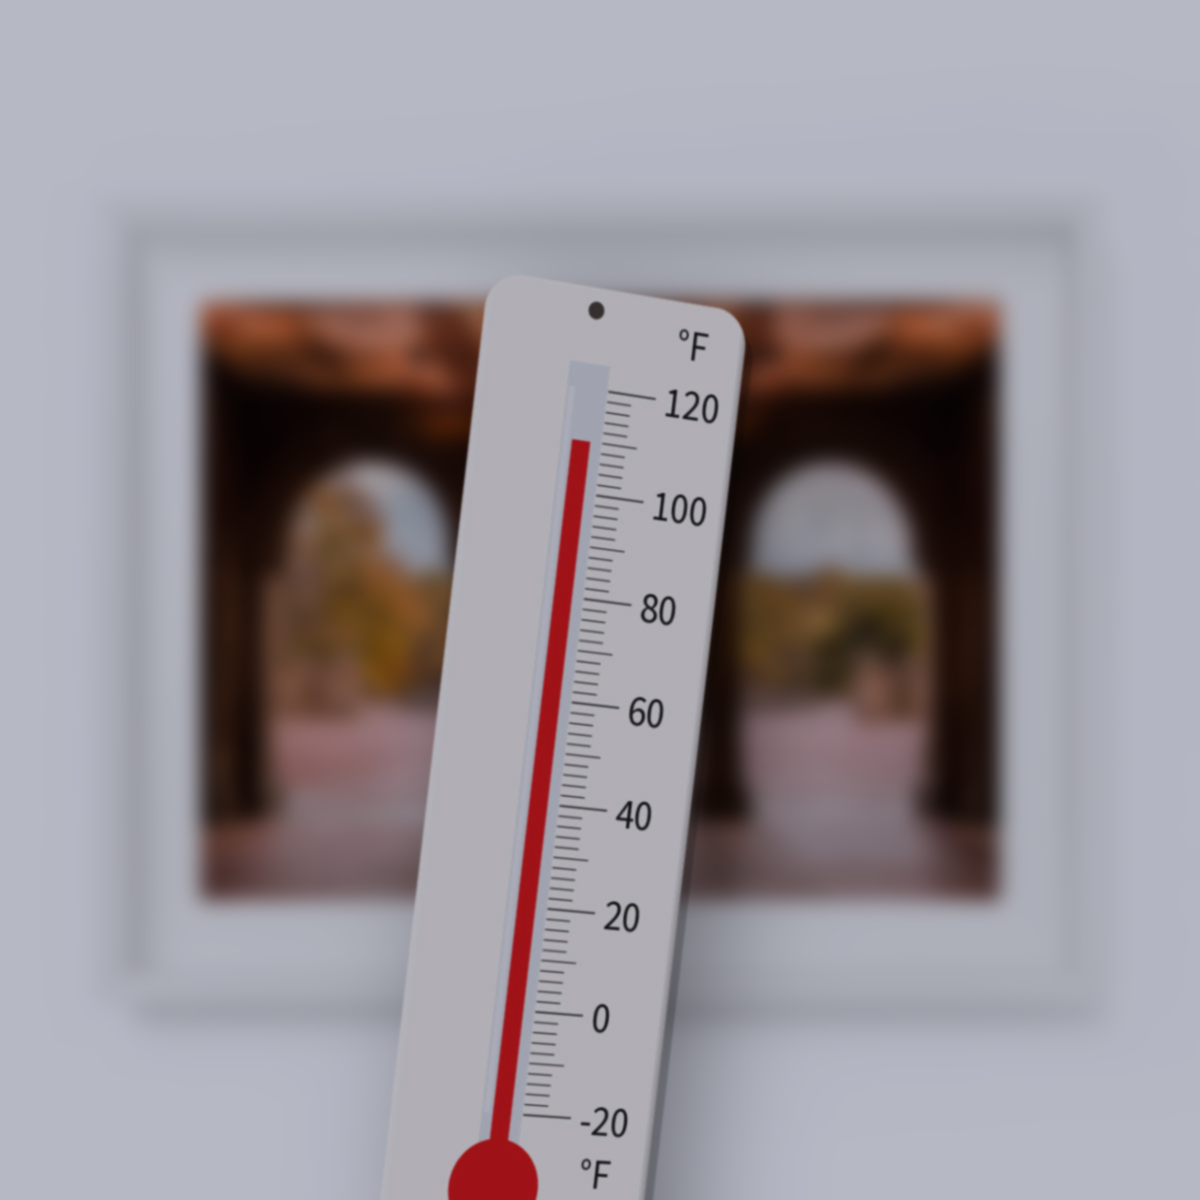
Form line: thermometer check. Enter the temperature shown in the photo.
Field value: 110 °F
